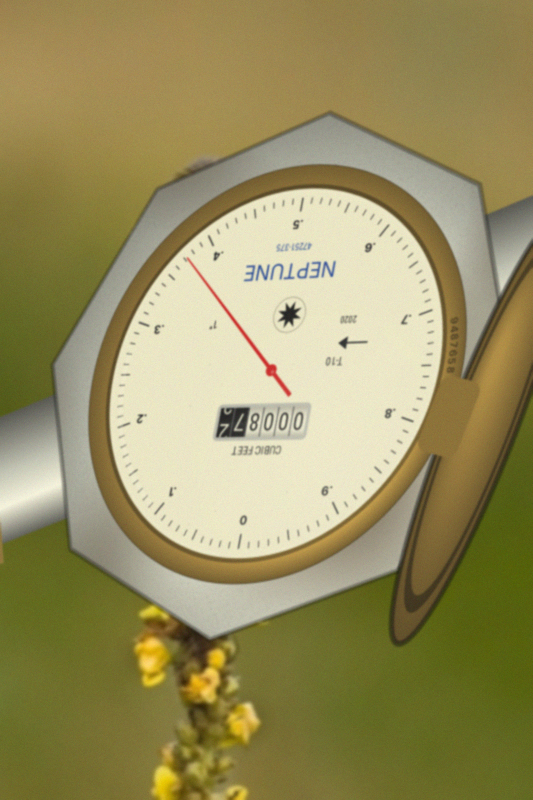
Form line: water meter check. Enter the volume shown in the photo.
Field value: 872.37 ft³
